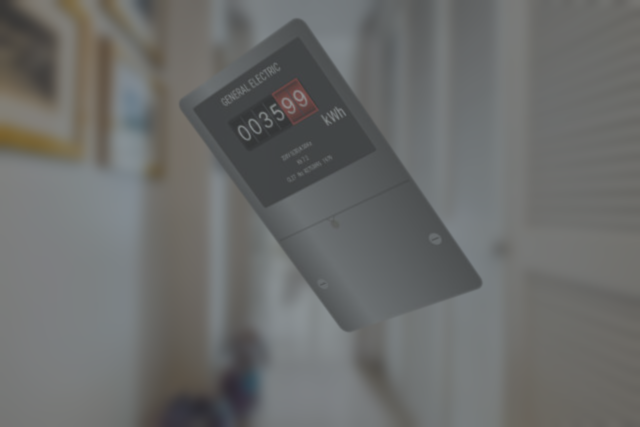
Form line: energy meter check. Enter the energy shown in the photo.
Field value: 35.99 kWh
